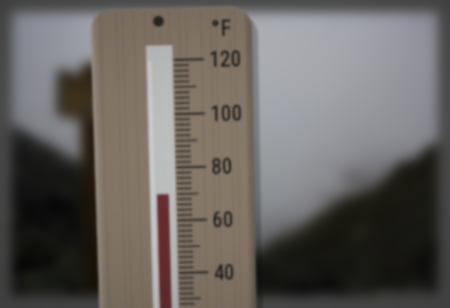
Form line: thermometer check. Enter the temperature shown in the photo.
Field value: 70 °F
